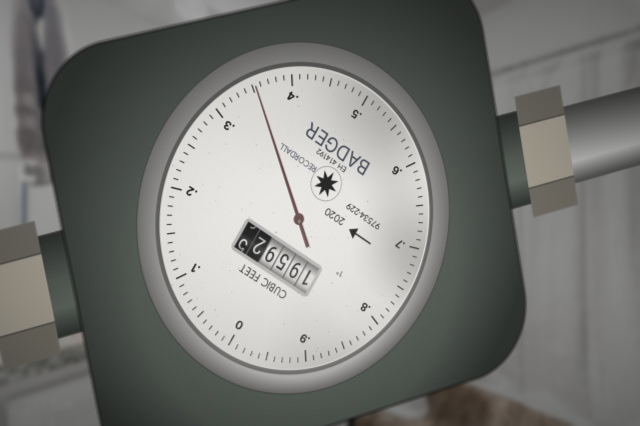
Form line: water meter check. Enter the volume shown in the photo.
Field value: 195925.35 ft³
